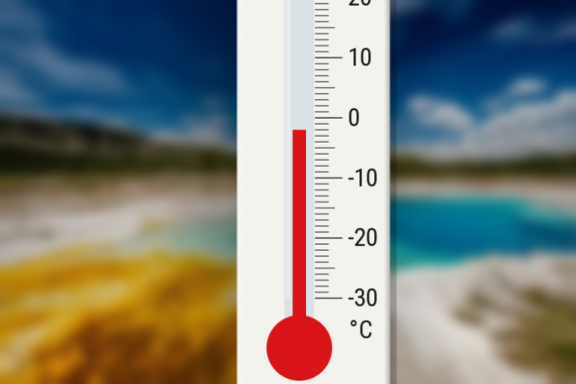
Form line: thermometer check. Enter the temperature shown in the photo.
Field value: -2 °C
